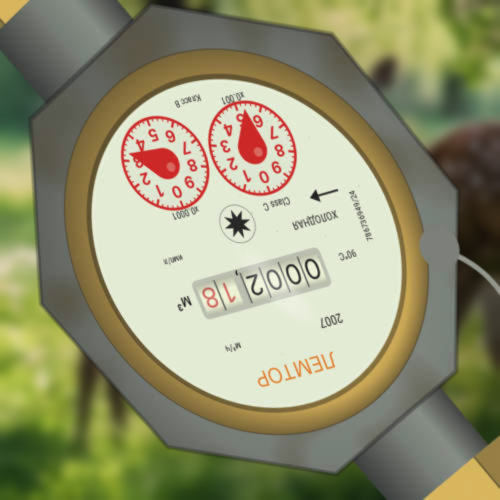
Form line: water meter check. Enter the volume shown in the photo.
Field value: 2.1853 m³
